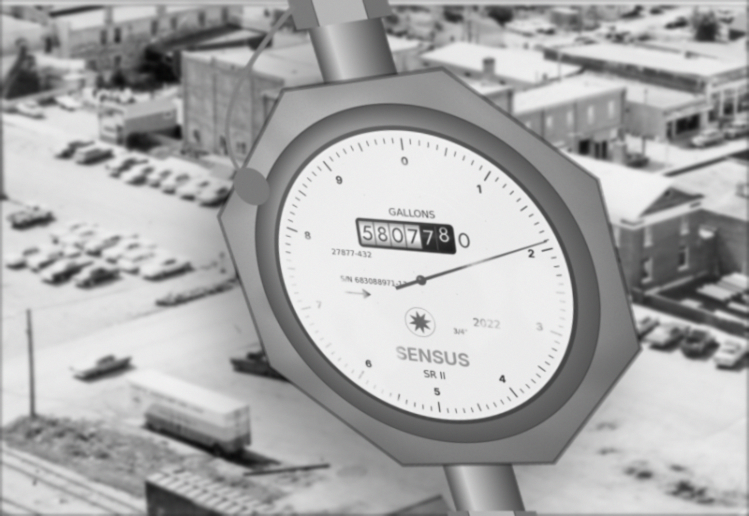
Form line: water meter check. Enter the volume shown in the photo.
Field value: 5807781.9 gal
